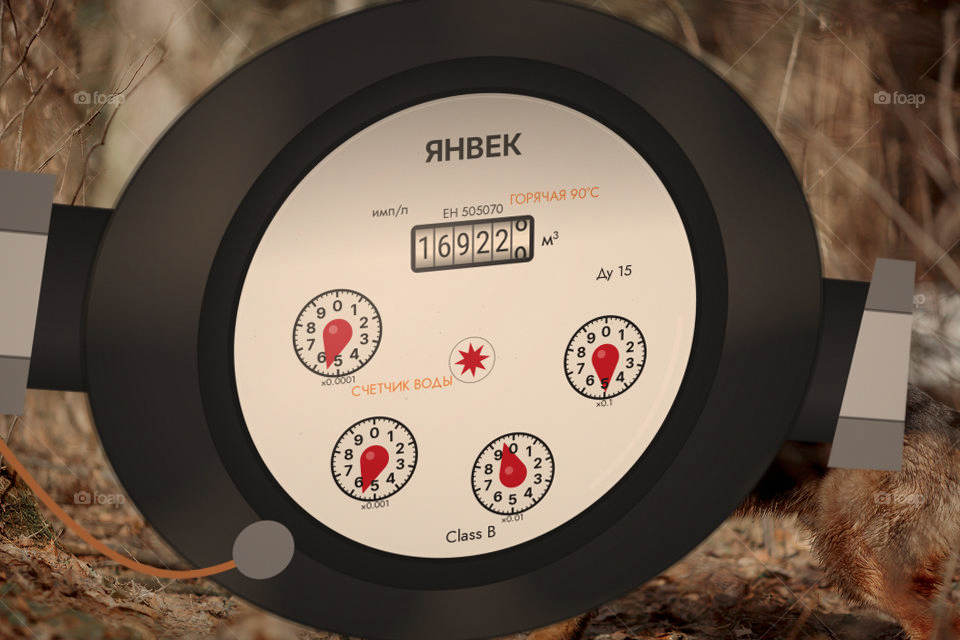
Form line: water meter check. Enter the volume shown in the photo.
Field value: 169228.4955 m³
